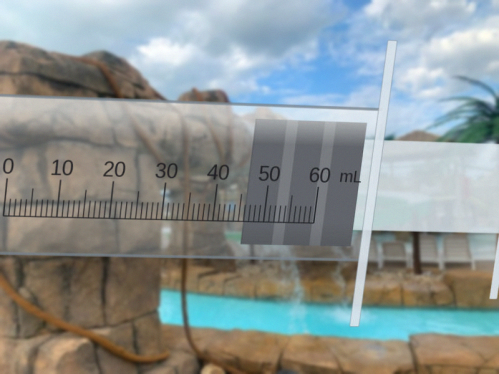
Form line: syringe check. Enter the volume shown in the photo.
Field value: 46 mL
